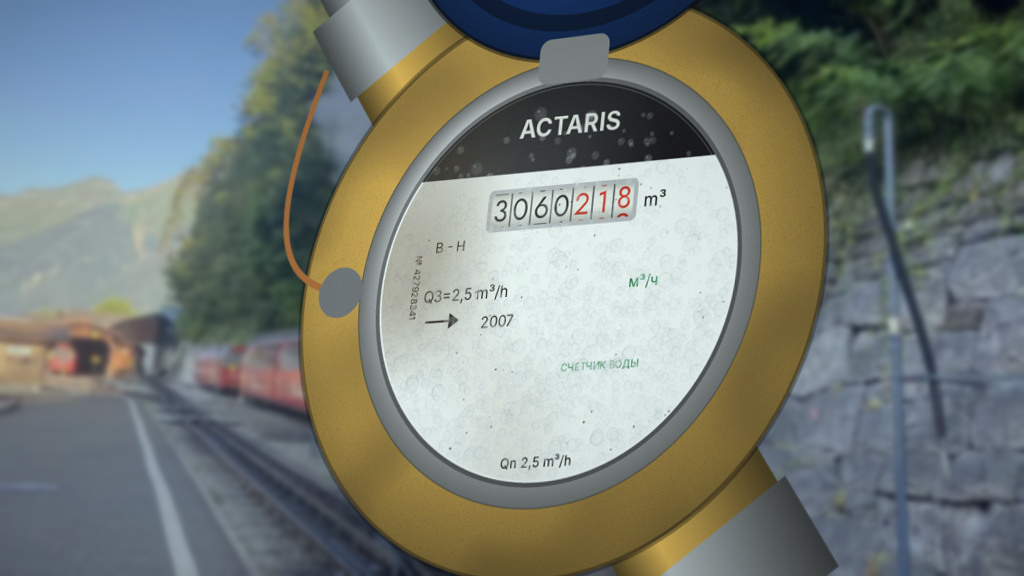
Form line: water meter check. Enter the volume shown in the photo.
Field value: 3060.218 m³
